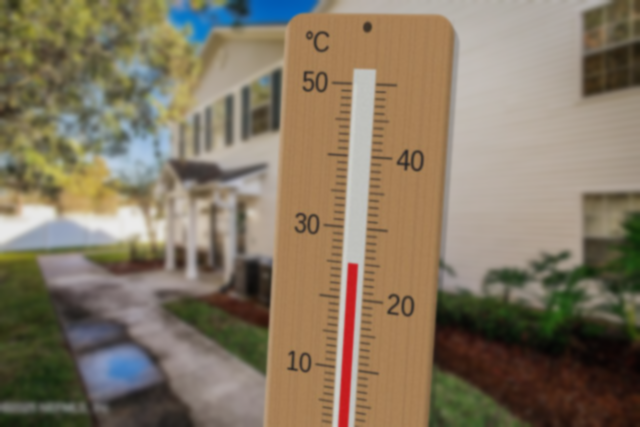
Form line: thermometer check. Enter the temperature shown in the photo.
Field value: 25 °C
